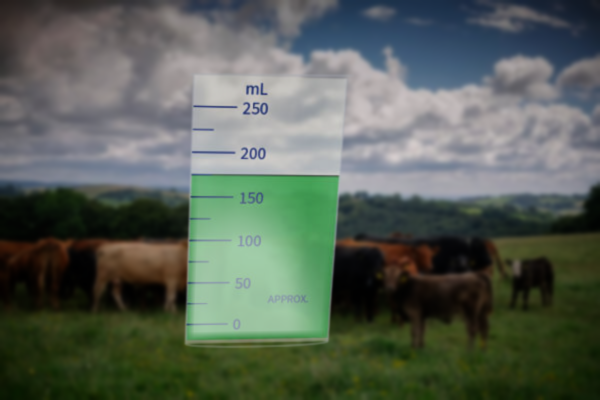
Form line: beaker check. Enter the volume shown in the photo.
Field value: 175 mL
